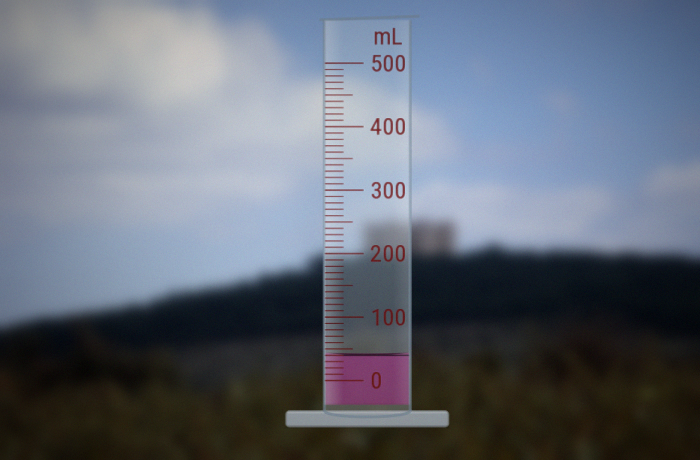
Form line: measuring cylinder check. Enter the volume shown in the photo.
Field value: 40 mL
